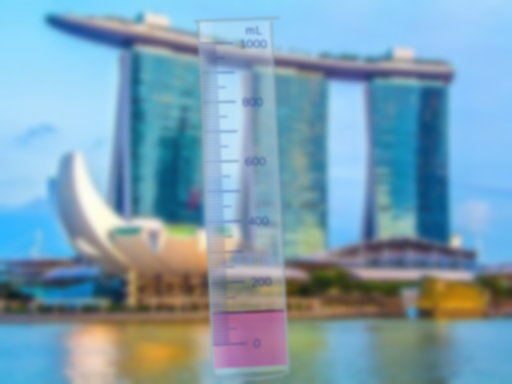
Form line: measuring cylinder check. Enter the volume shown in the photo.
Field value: 100 mL
